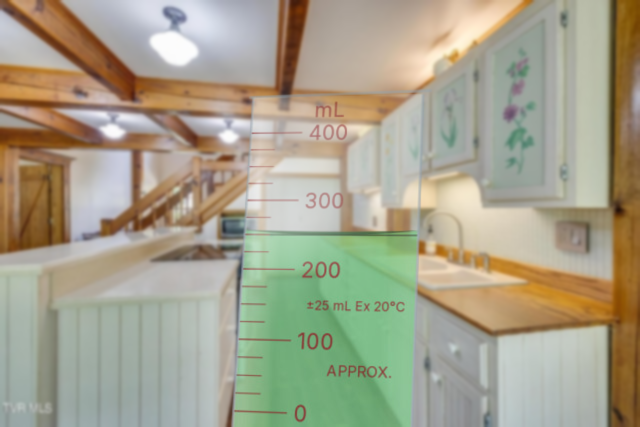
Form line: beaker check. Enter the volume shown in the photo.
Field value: 250 mL
